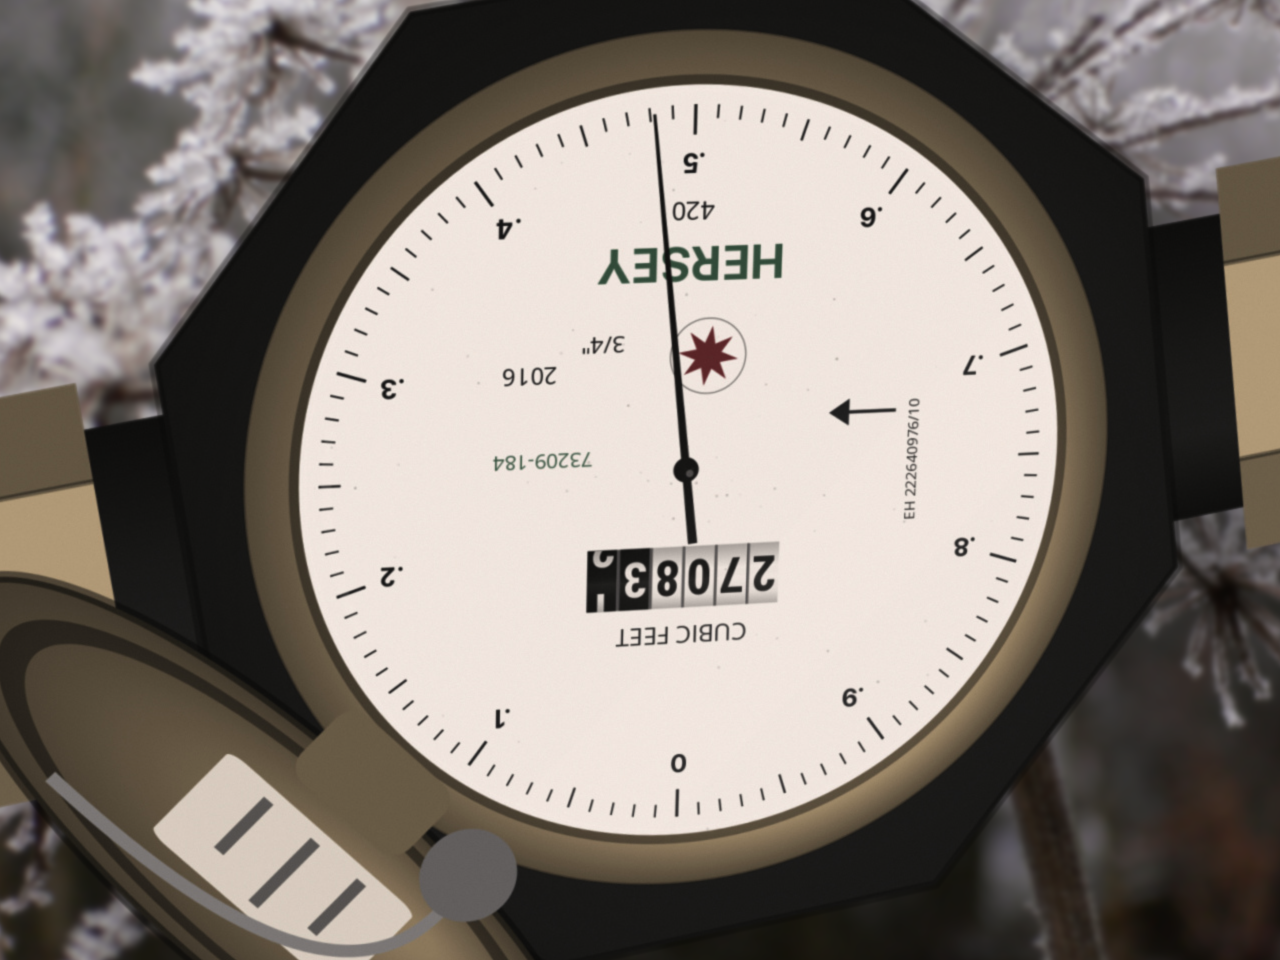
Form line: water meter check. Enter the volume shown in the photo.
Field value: 270831.48 ft³
